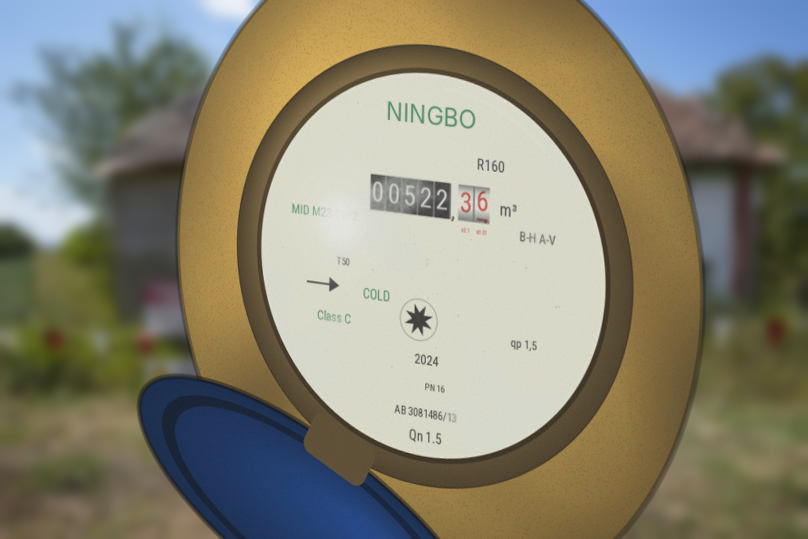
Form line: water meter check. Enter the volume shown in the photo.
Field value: 522.36 m³
